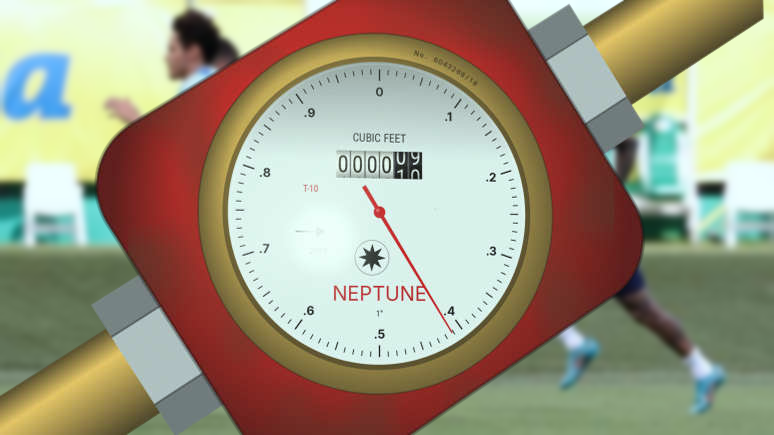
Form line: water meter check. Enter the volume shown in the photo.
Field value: 9.41 ft³
